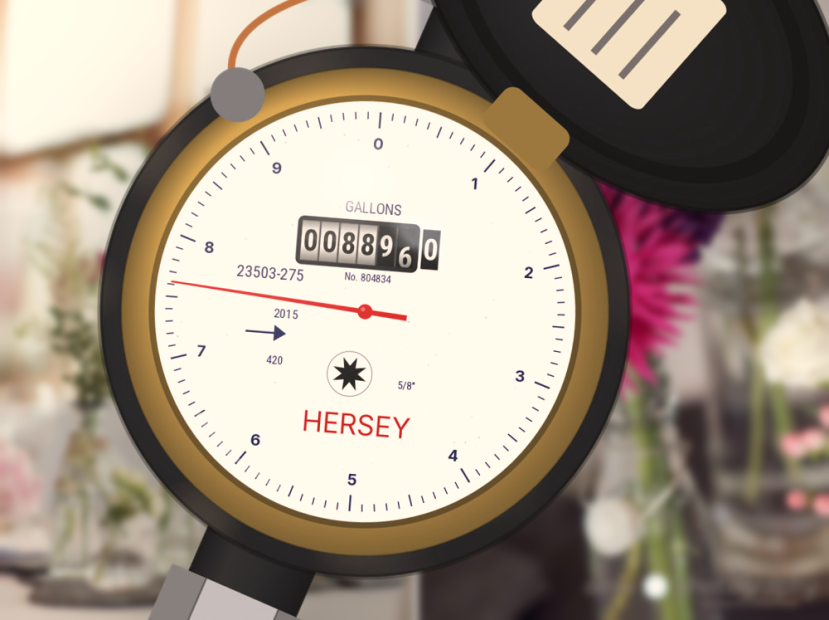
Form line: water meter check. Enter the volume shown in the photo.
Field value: 88957.6 gal
